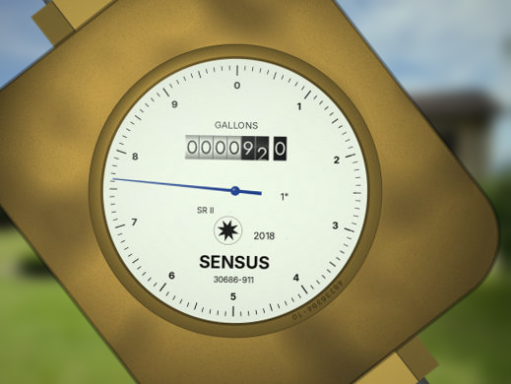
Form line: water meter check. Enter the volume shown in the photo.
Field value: 917.6 gal
